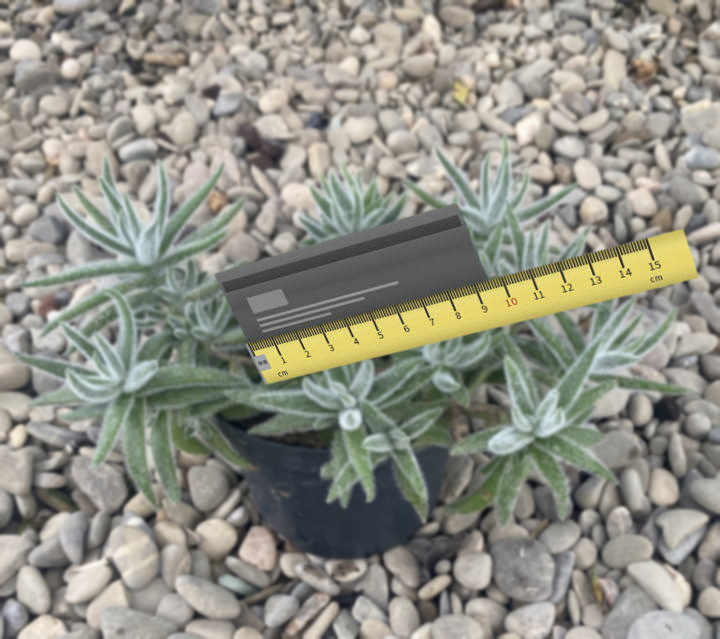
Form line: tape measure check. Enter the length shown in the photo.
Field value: 9.5 cm
